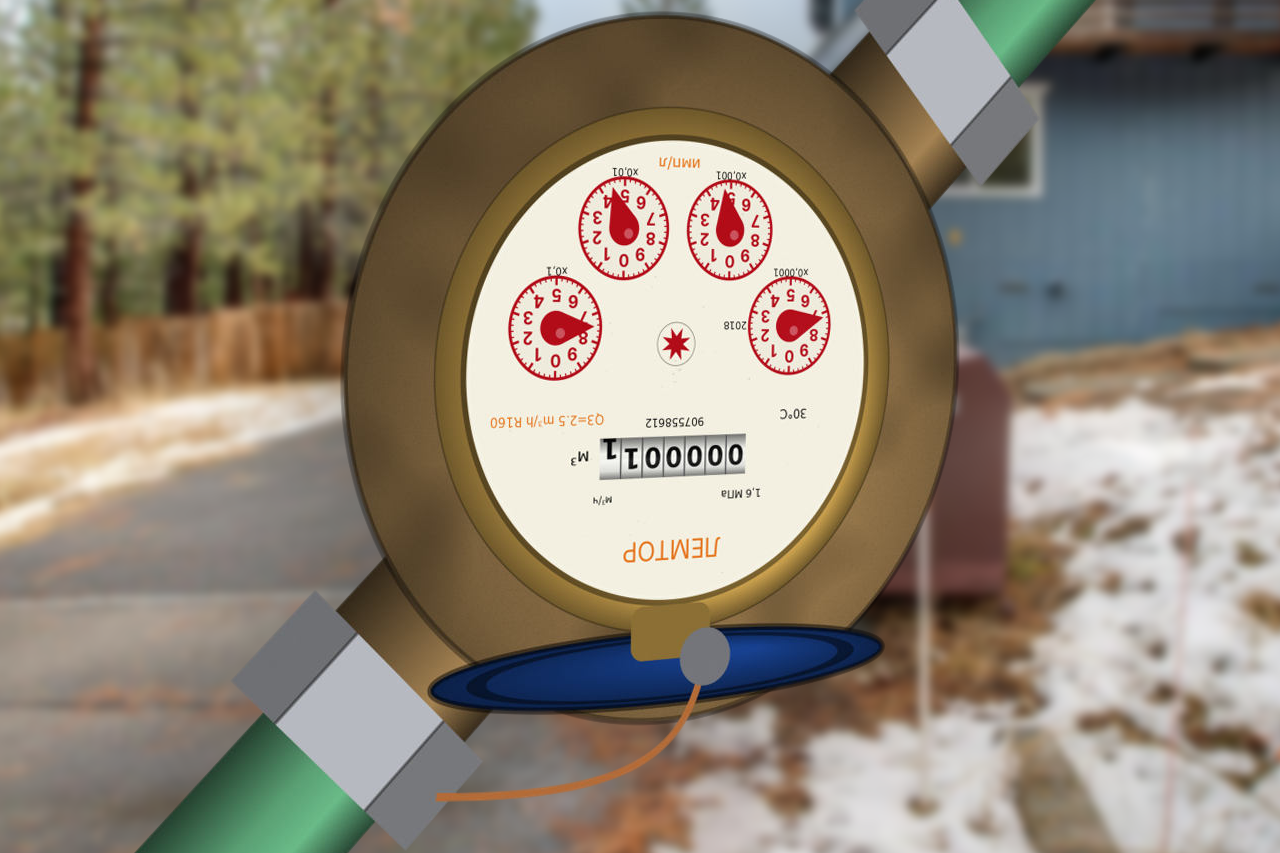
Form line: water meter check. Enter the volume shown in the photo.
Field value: 10.7447 m³
